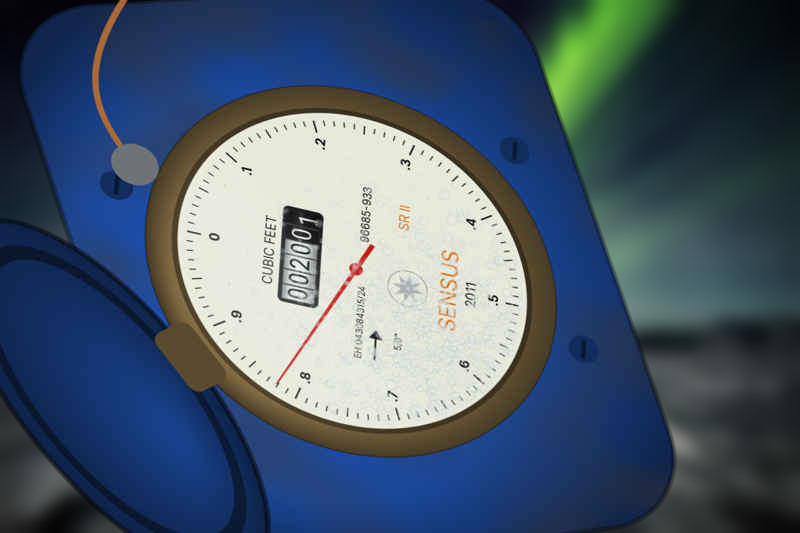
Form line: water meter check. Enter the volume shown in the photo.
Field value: 2000.82 ft³
